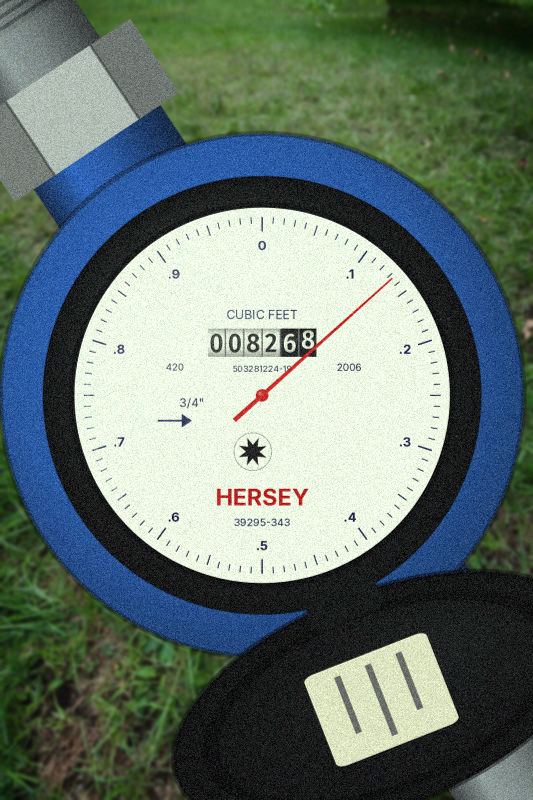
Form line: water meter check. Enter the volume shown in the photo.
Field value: 8268.13 ft³
